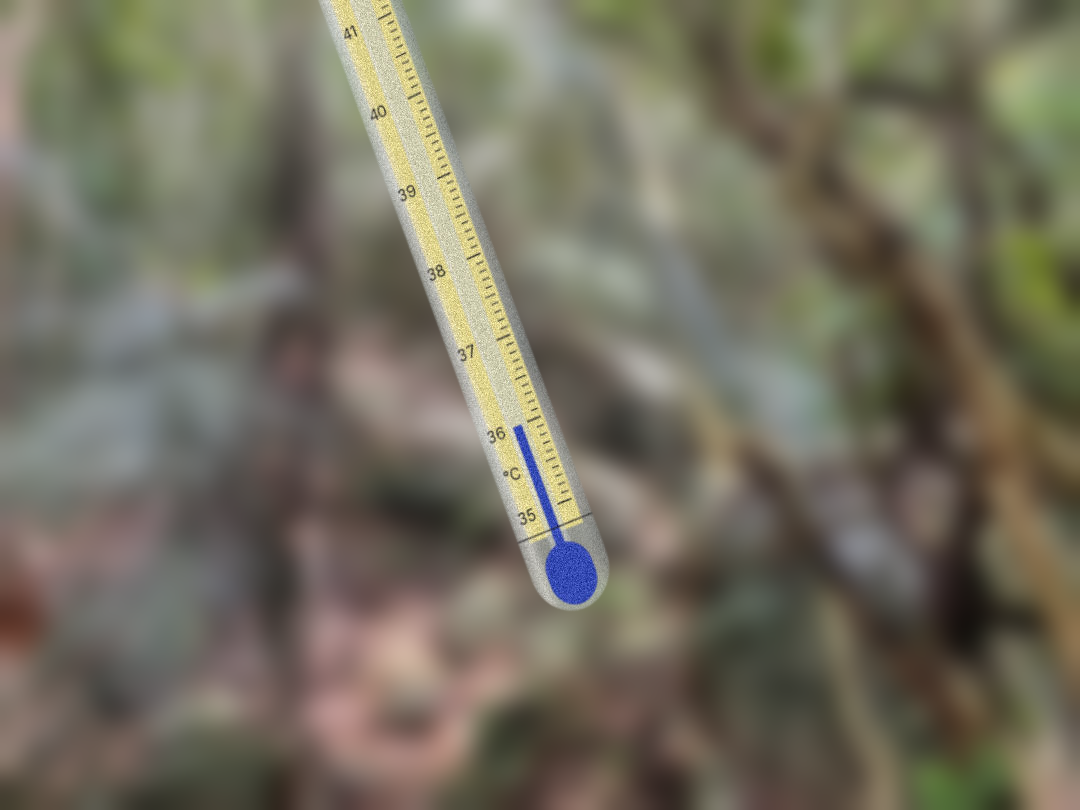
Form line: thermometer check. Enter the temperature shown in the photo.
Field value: 36 °C
